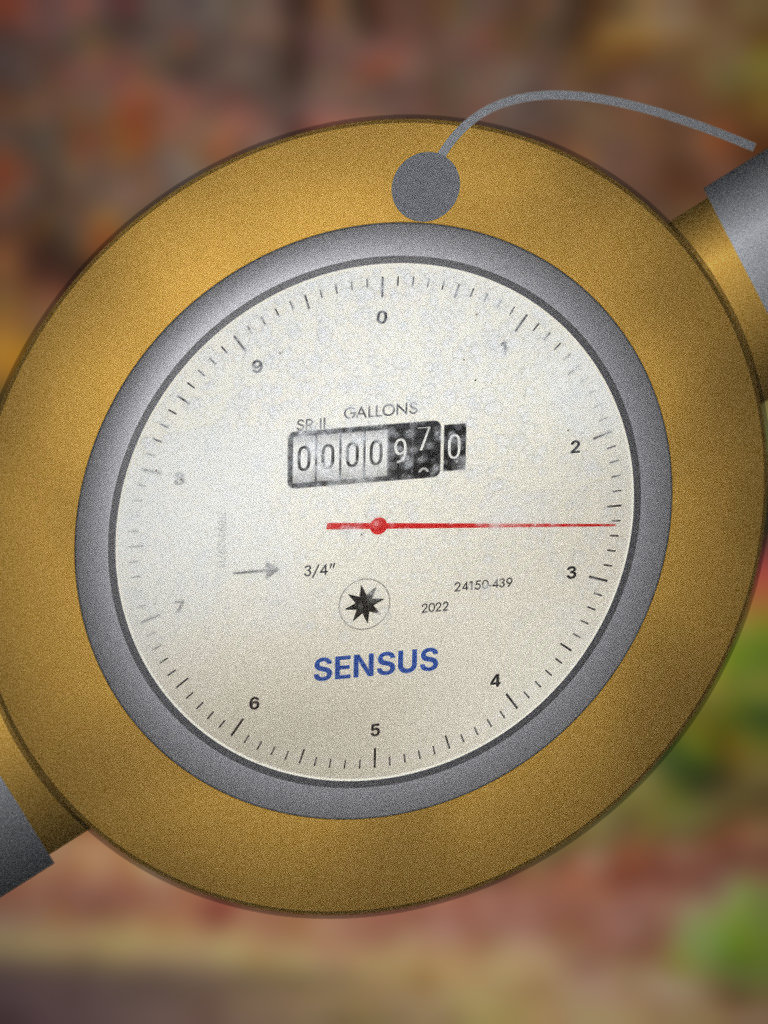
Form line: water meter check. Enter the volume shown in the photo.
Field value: 972.6 gal
